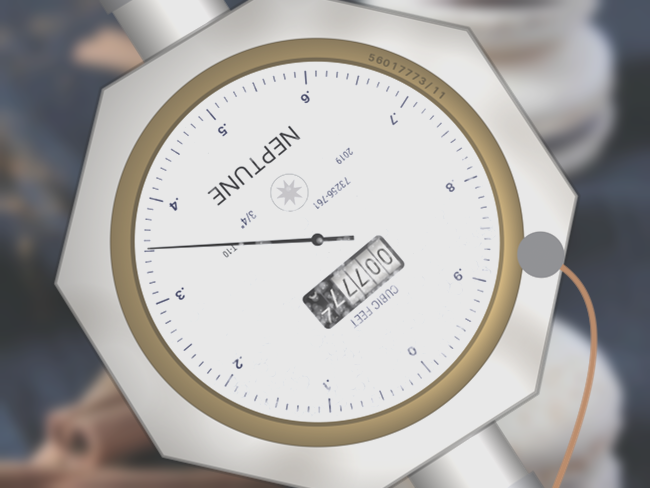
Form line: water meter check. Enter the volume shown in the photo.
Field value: 7772.35 ft³
